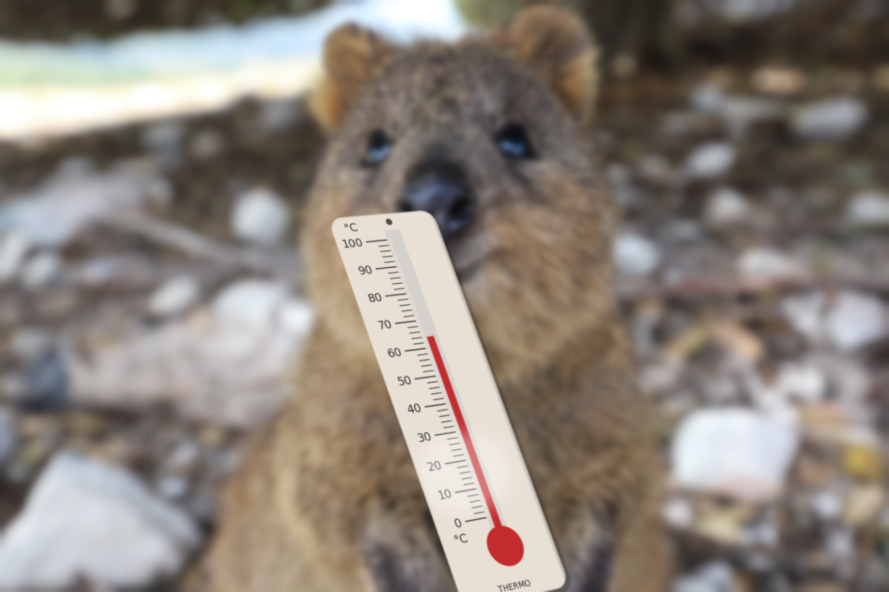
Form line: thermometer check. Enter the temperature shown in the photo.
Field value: 64 °C
